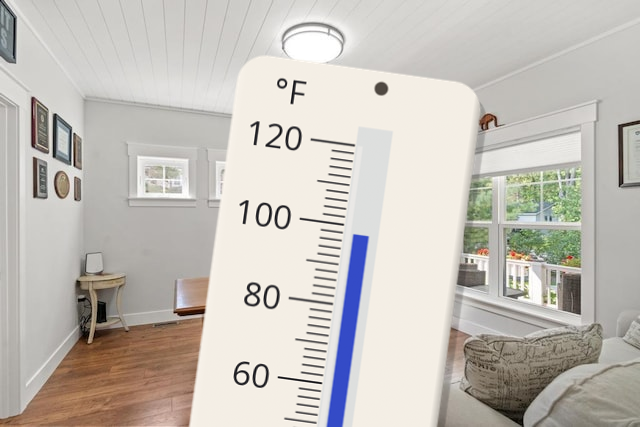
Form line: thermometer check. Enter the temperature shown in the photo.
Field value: 98 °F
